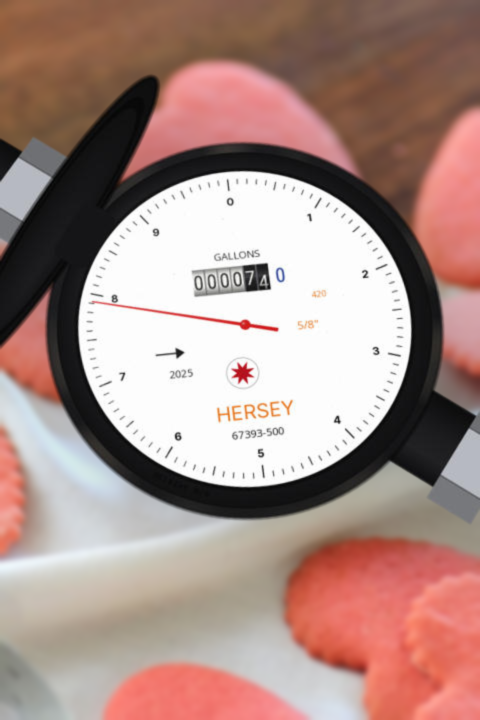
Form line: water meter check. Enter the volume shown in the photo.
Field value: 737.9 gal
